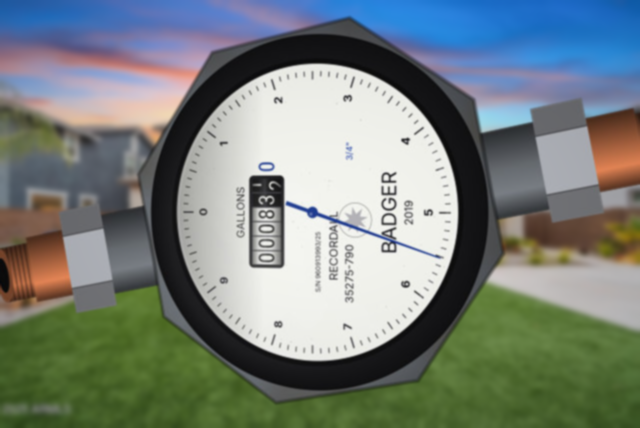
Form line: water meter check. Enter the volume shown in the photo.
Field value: 8315.5 gal
